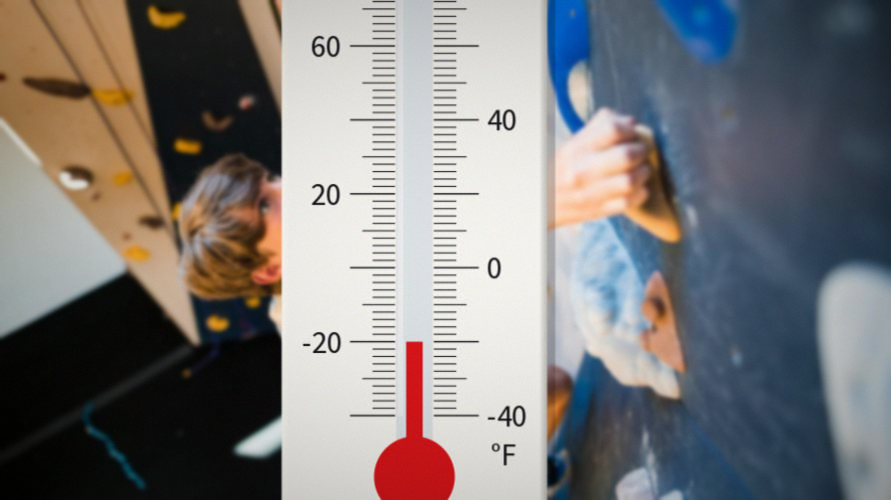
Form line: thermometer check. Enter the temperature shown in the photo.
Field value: -20 °F
